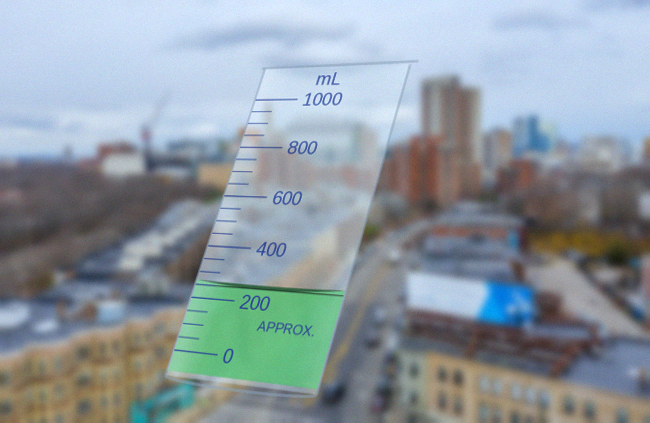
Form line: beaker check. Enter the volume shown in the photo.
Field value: 250 mL
